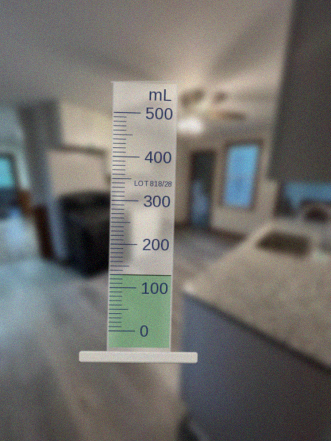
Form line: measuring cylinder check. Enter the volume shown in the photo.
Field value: 130 mL
